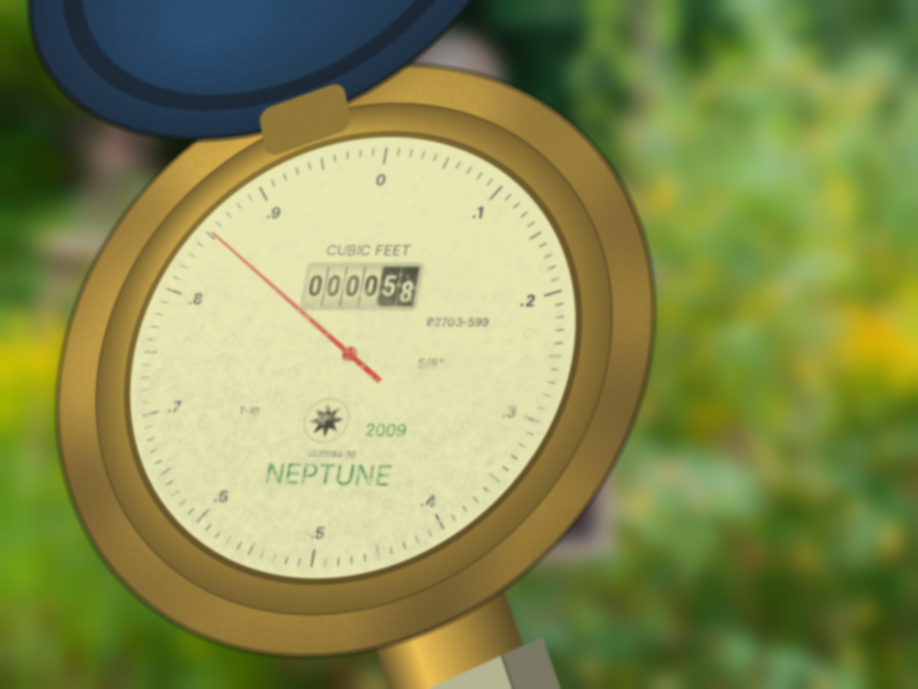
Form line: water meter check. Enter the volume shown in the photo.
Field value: 57.85 ft³
